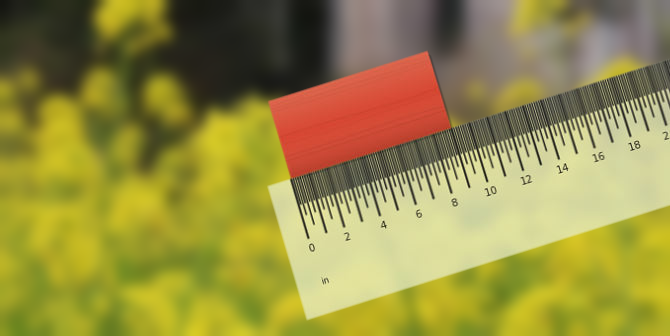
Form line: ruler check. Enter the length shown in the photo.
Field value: 9 in
